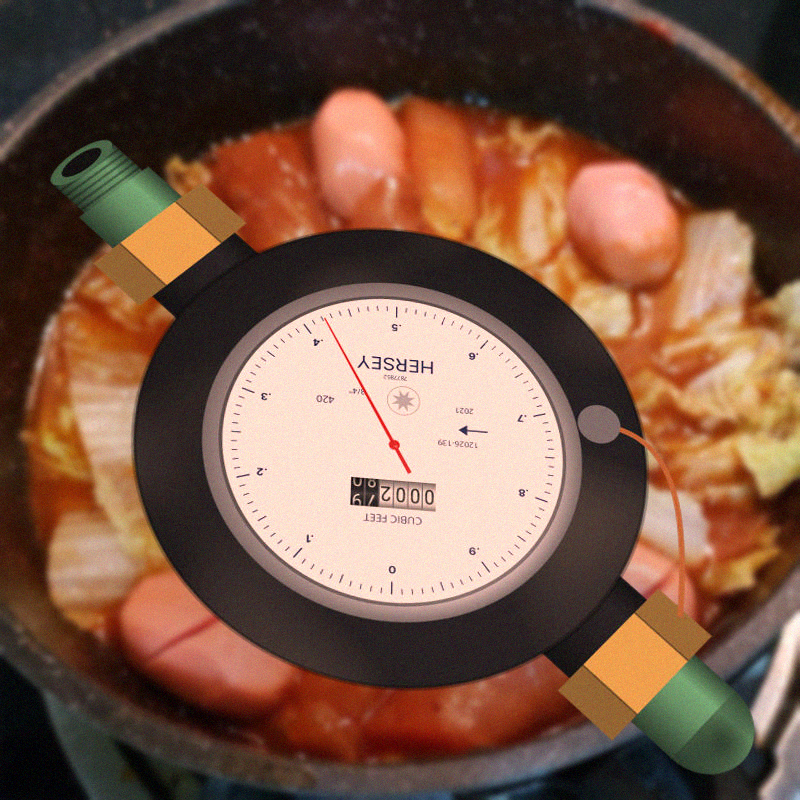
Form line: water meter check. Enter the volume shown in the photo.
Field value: 279.42 ft³
